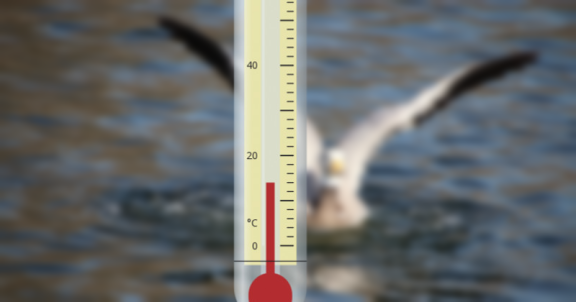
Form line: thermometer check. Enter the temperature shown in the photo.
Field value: 14 °C
